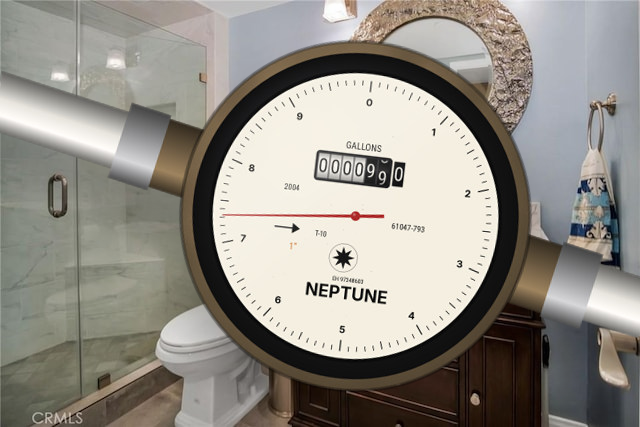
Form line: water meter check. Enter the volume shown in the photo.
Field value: 987.3 gal
